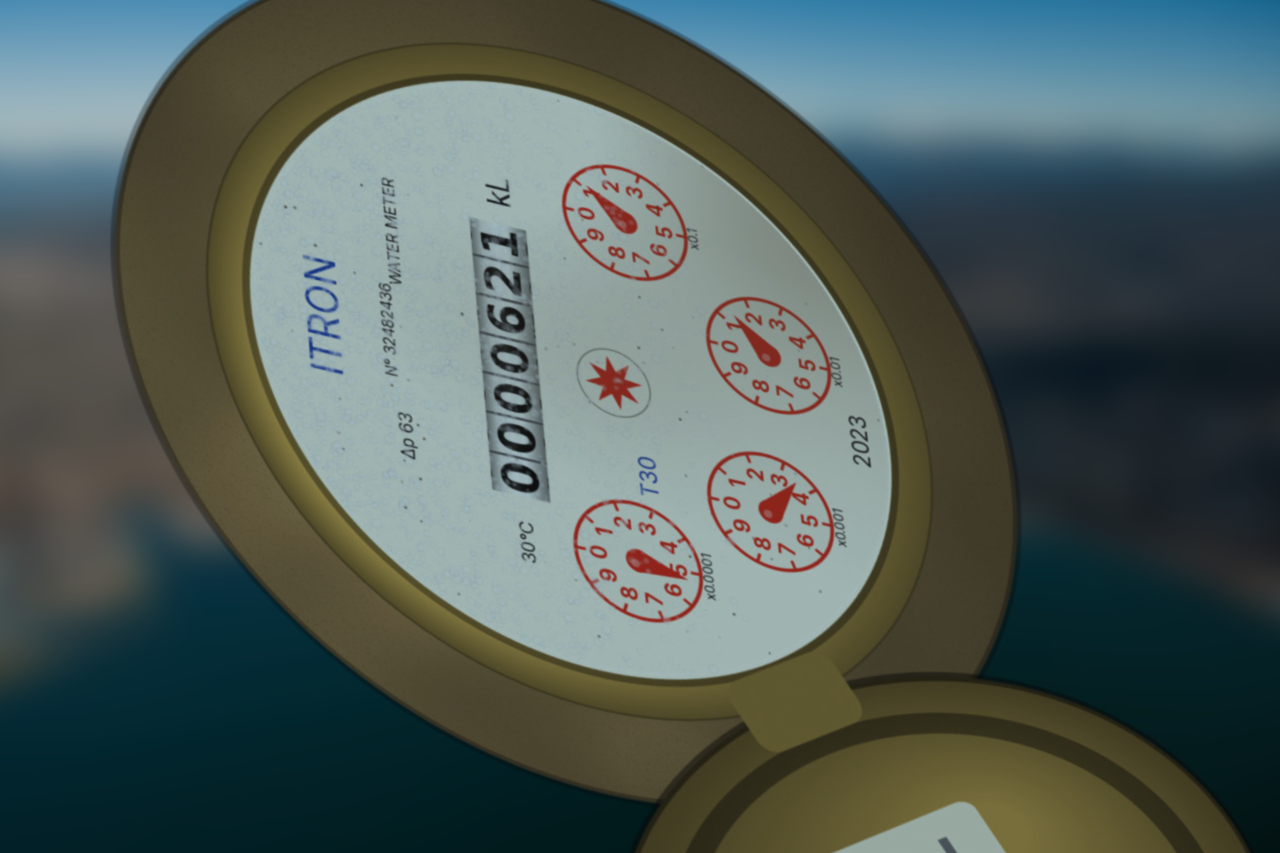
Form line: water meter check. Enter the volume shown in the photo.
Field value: 621.1135 kL
